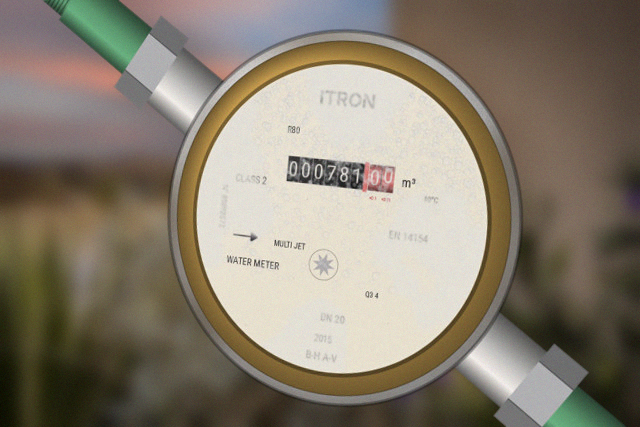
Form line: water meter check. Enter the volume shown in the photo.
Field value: 781.00 m³
